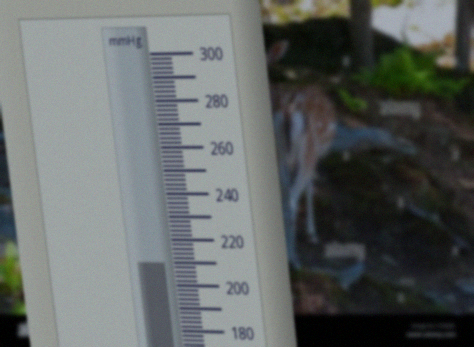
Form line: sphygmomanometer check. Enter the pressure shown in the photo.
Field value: 210 mmHg
